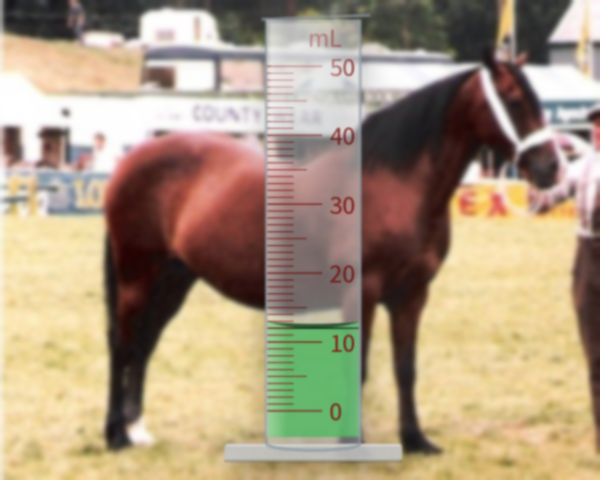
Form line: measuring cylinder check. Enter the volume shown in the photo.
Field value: 12 mL
